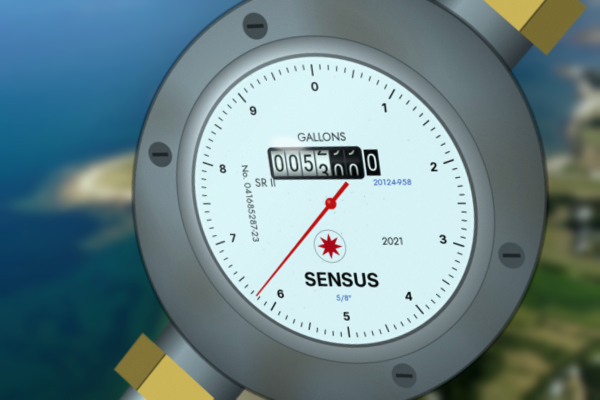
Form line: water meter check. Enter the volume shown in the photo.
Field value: 52996.2 gal
